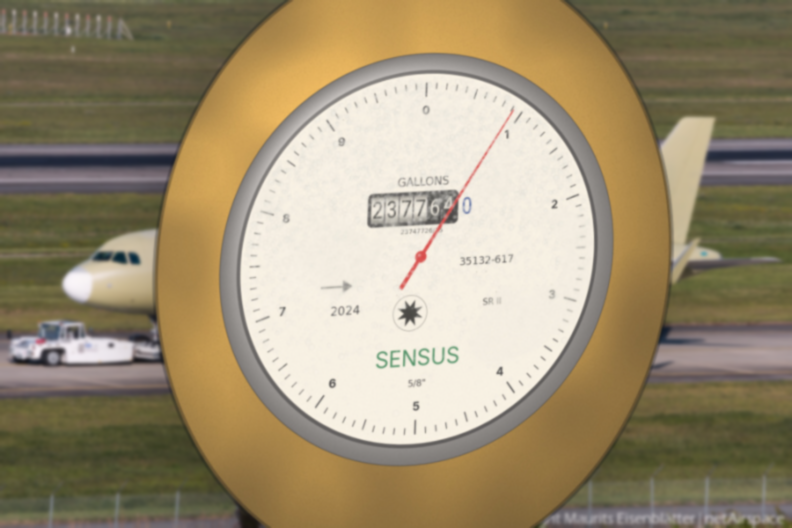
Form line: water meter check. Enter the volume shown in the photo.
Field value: 2377640.9 gal
